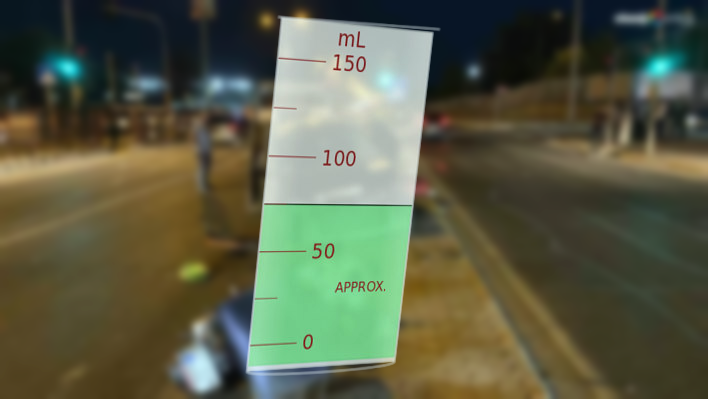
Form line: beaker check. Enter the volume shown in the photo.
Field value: 75 mL
